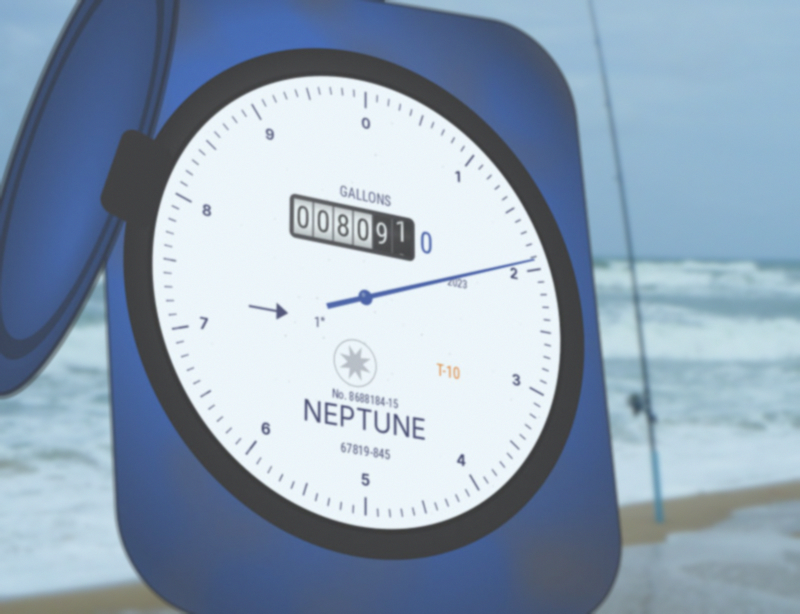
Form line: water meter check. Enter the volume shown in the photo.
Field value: 80911.9 gal
